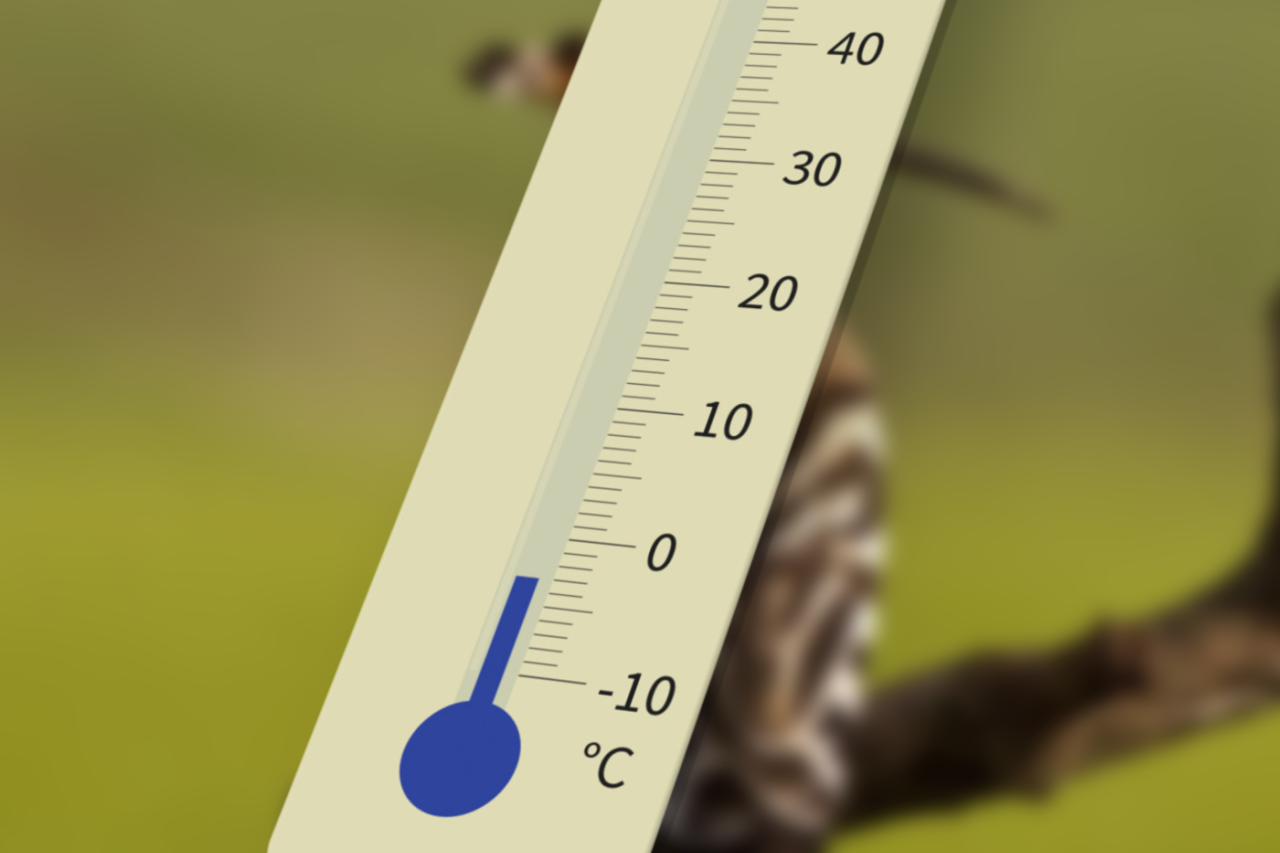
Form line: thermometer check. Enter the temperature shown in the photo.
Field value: -3 °C
